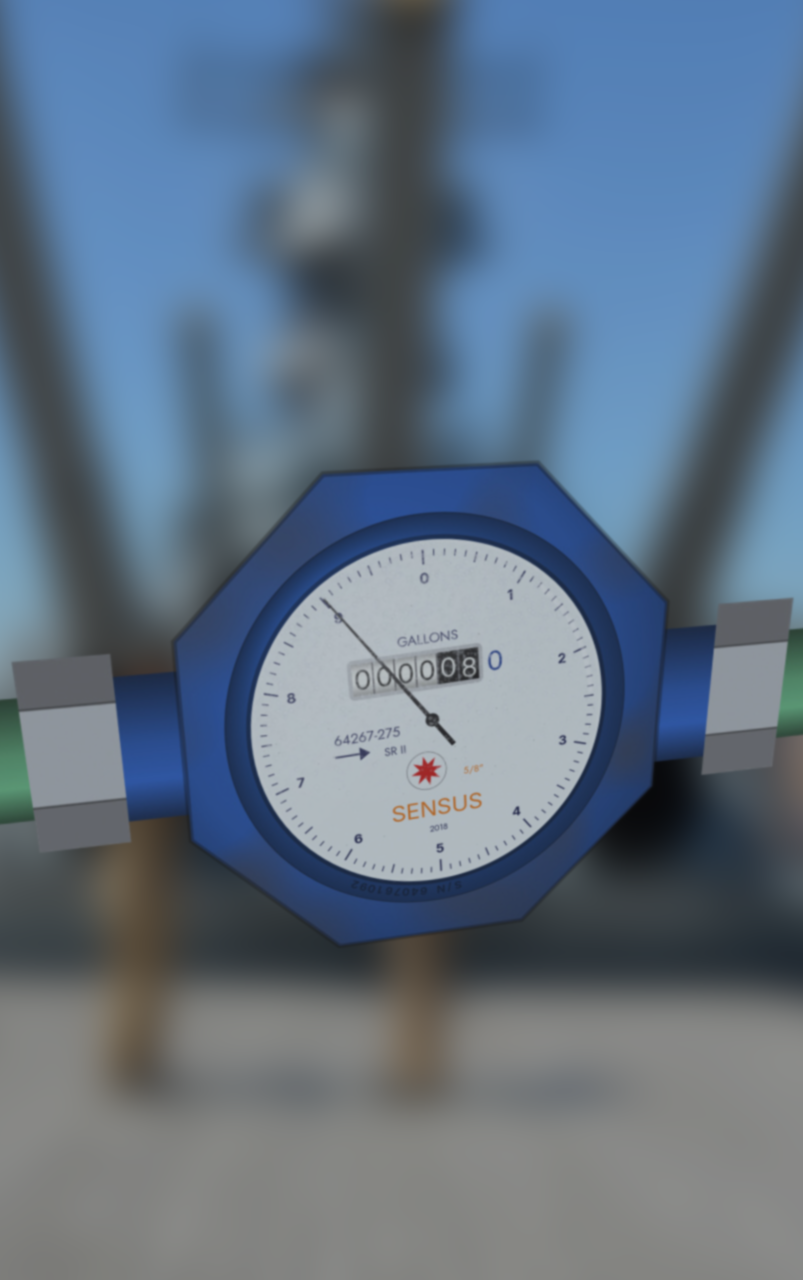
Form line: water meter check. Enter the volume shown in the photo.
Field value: 79.0 gal
